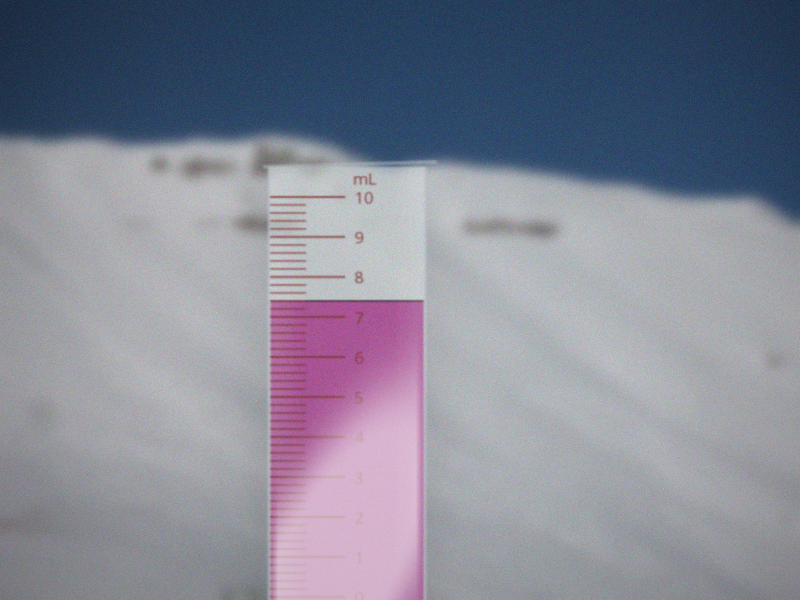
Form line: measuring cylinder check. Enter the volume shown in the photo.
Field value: 7.4 mL
